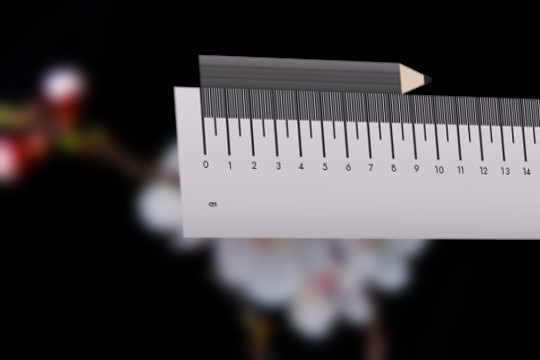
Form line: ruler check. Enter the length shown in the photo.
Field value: 10 cm
